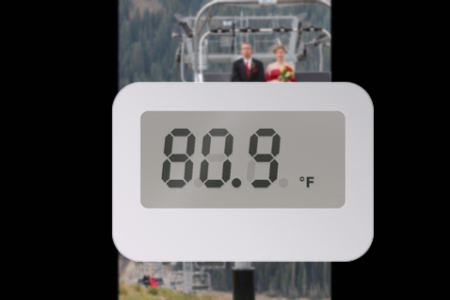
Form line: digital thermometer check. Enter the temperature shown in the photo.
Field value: 80.9 °F
